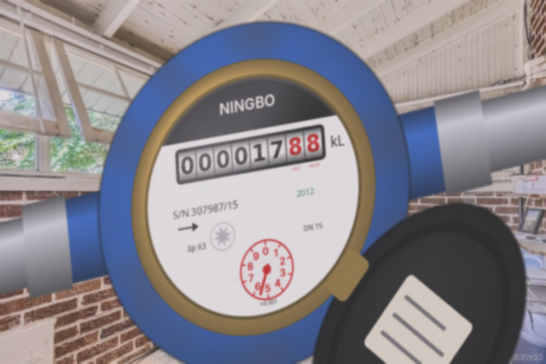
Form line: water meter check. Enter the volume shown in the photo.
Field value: 17.885 kL
